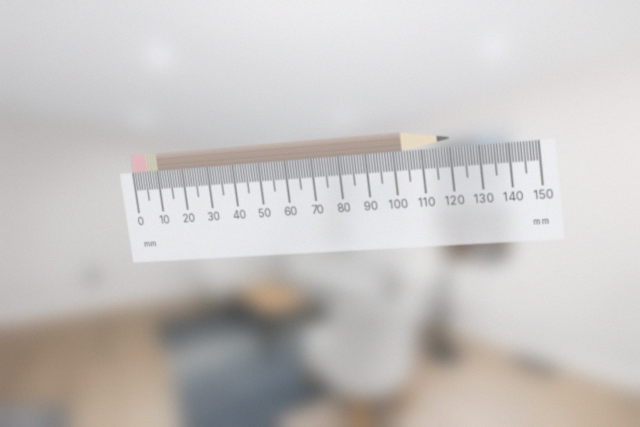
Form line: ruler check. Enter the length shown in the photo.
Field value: 120 mm
